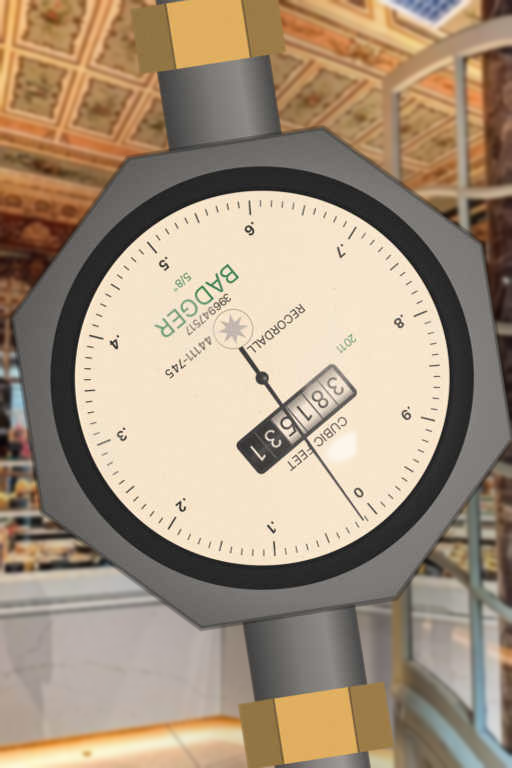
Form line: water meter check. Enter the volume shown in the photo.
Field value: 381531.01 ft³
